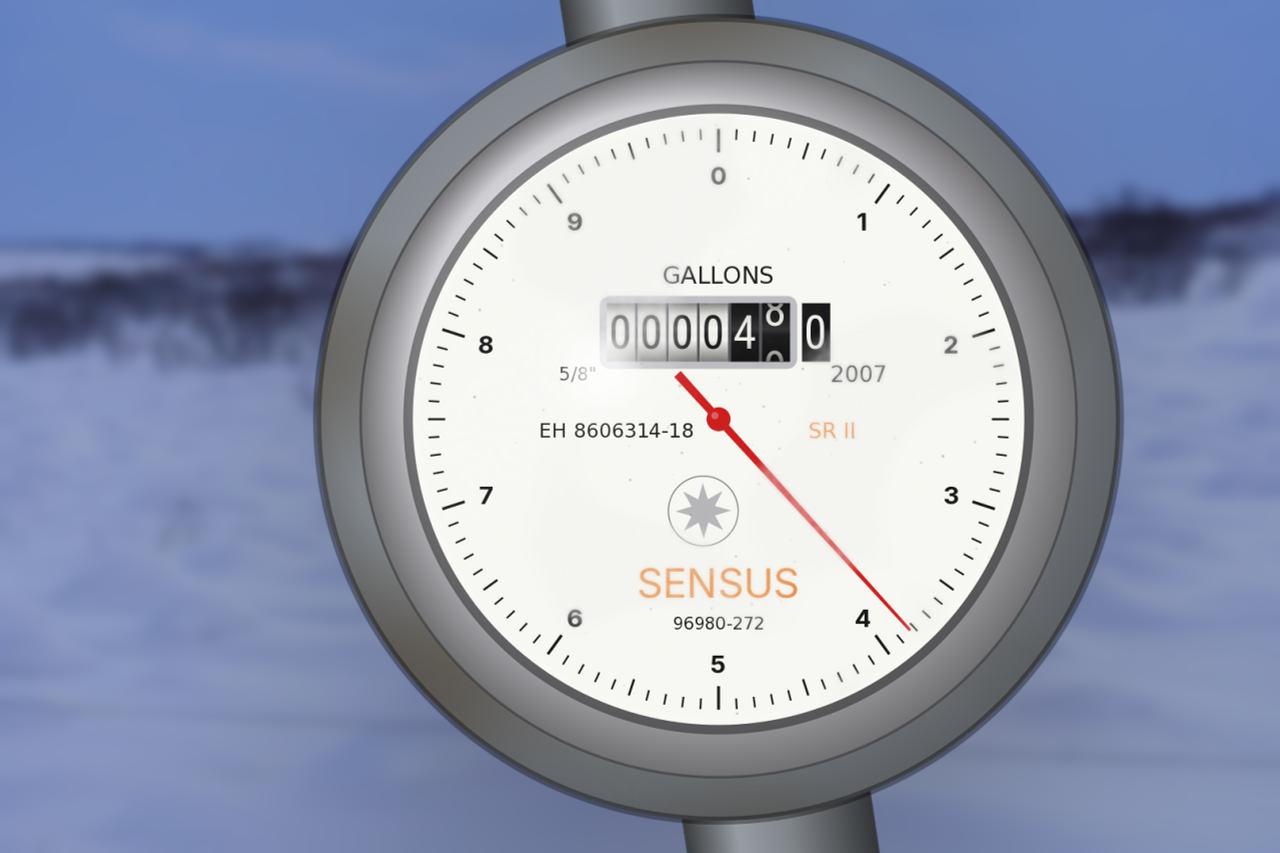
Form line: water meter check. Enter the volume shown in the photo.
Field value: 483.8 gal
